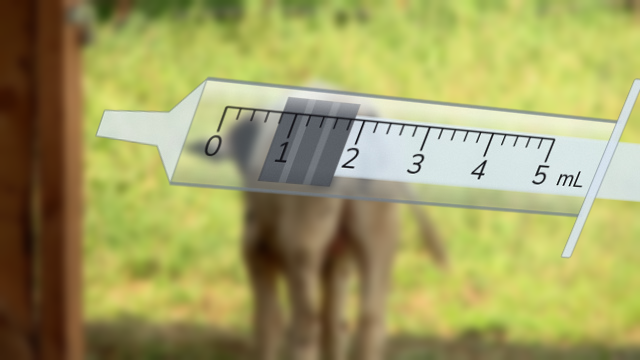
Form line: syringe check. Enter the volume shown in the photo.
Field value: 0.8 mL
